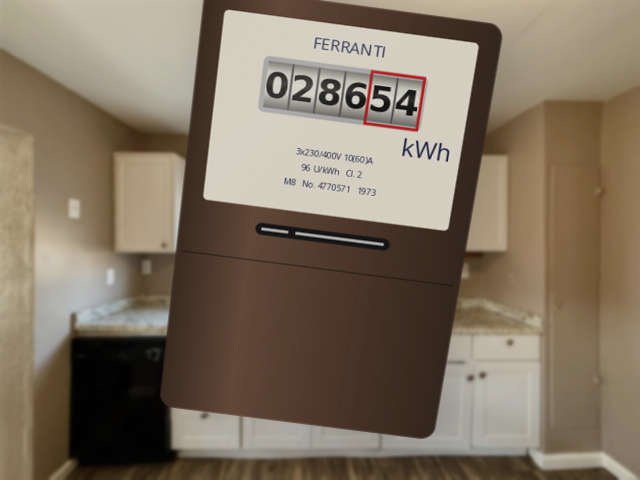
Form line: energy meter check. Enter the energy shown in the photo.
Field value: 286.54 kWh
